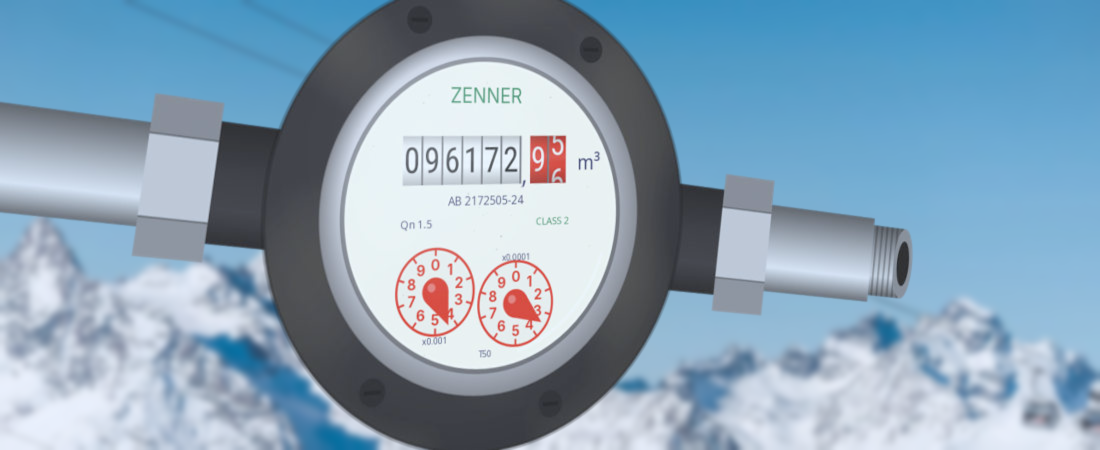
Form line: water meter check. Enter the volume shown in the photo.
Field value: 96172.9543 m³
